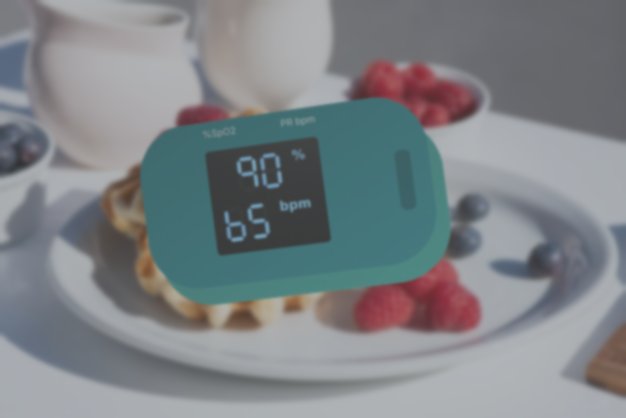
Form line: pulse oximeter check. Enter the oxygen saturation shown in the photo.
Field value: 90 %
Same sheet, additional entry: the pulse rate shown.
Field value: 65 bpm
